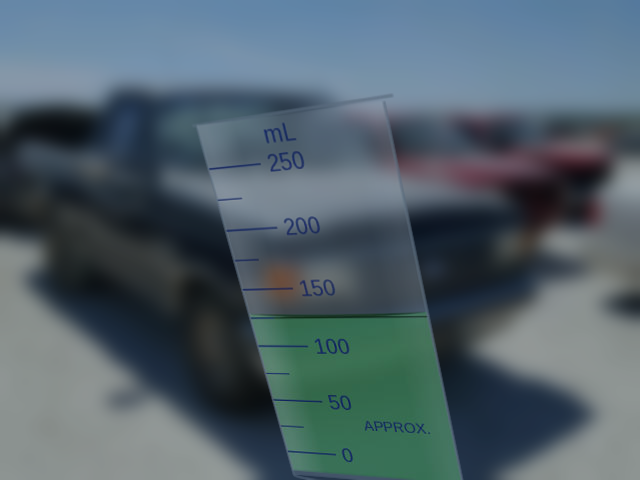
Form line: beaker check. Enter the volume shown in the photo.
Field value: 125 mL
